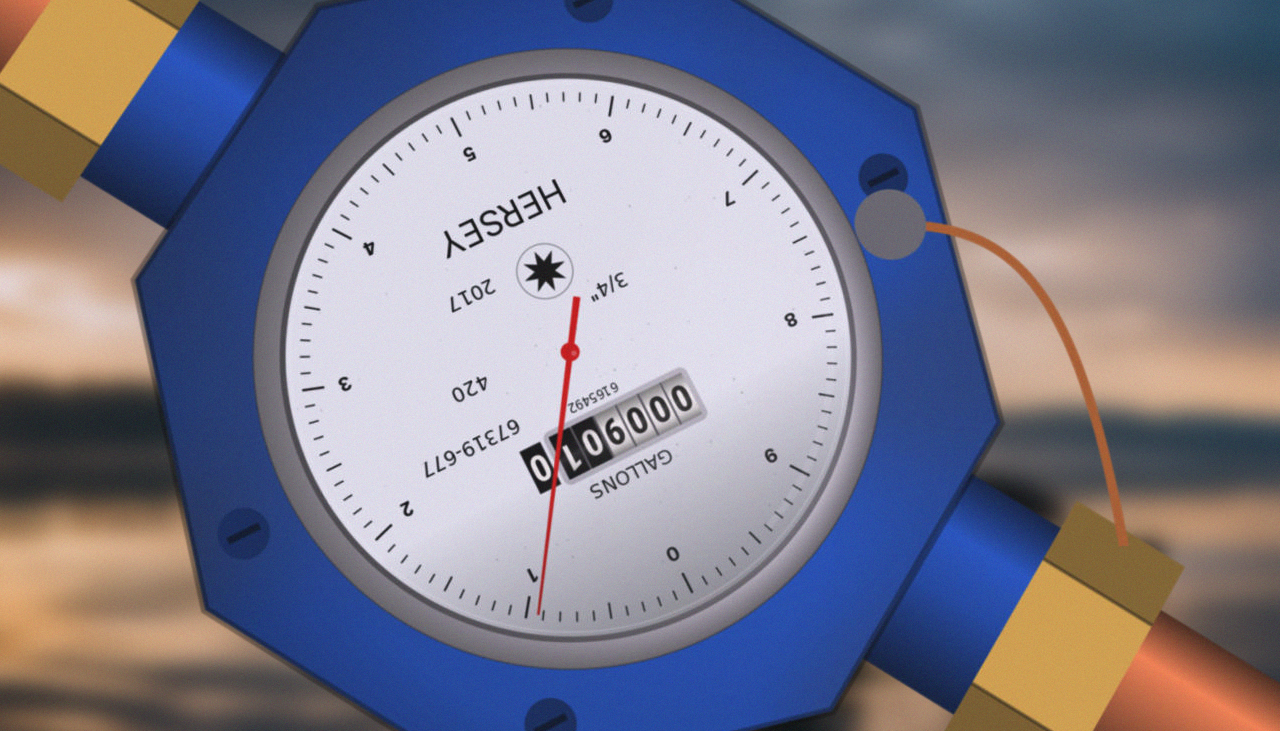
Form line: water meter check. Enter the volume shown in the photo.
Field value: 9010.9 gal
